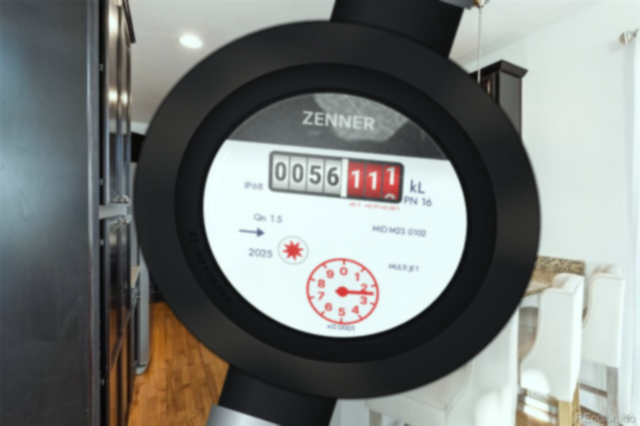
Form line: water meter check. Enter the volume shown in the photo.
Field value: 56.1112 kL
